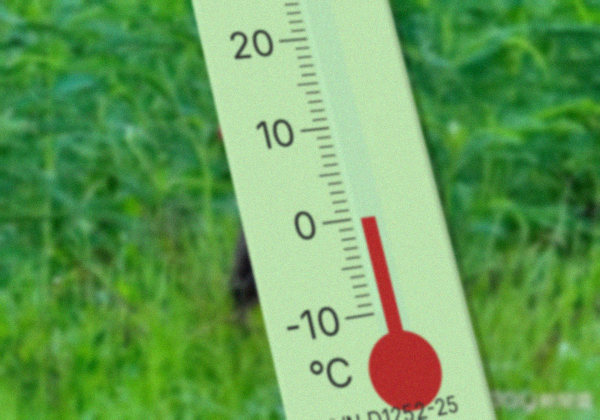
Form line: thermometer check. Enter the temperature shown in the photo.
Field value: 0 °C
